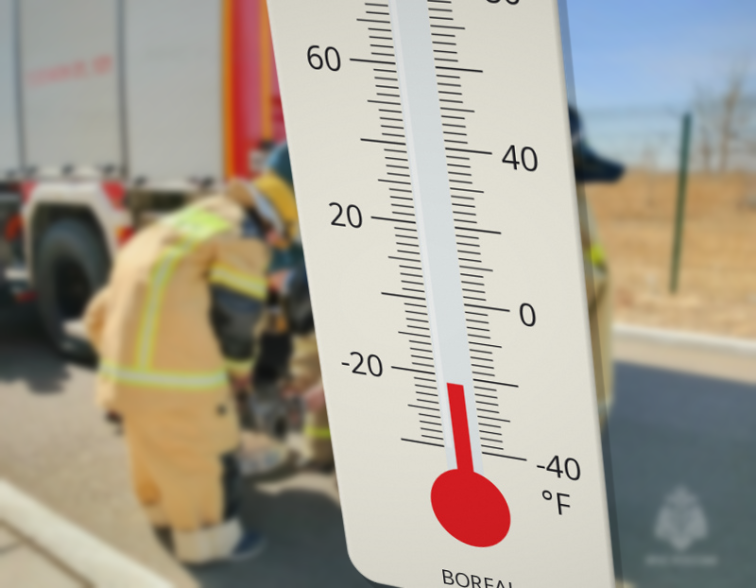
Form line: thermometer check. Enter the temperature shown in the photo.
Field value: -22 °F
